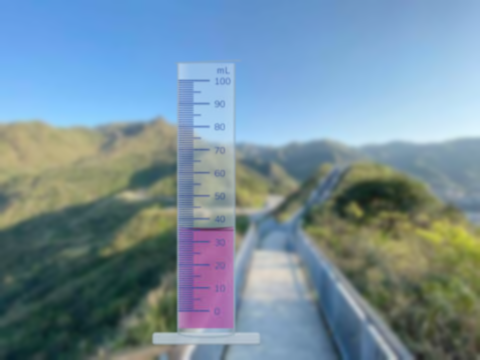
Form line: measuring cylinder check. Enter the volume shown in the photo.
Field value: 35 mL
